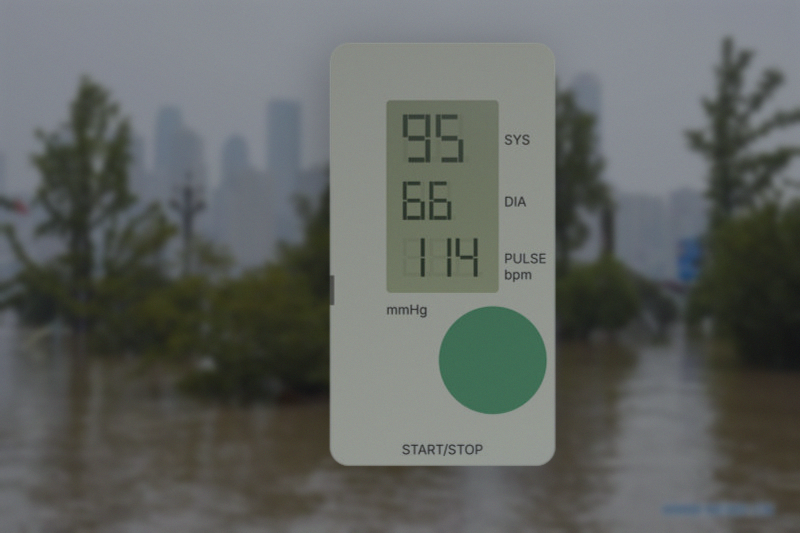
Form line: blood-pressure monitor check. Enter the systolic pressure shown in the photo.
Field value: 95 mmHg
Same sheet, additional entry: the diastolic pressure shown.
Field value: 66 mmHg
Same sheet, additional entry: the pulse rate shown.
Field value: 114 bpm
